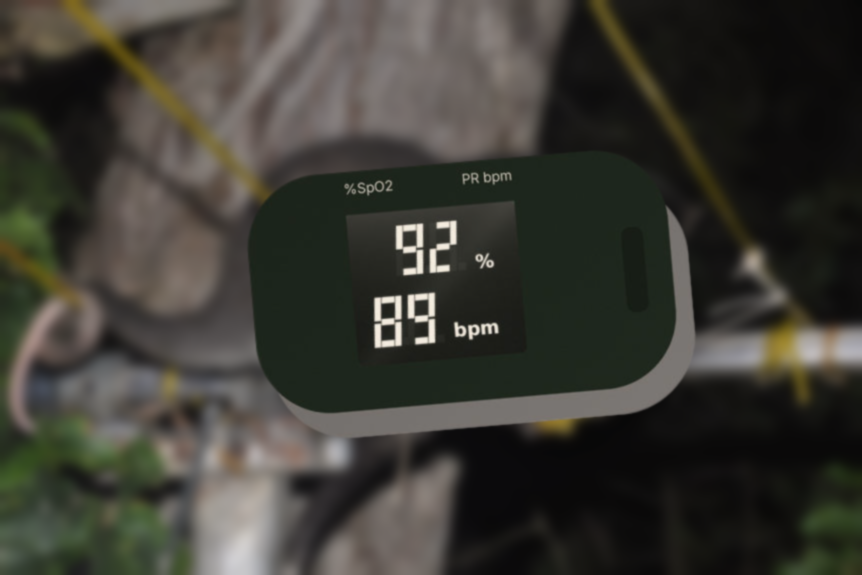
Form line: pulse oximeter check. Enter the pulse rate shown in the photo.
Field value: 89 bpm
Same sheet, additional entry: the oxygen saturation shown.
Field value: 92 %
